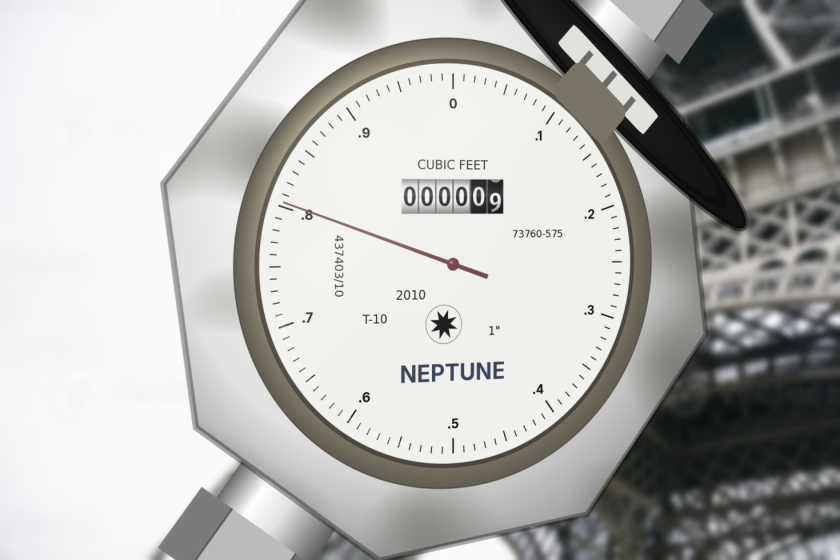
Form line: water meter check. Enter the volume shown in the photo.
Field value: 8.80 ft³
